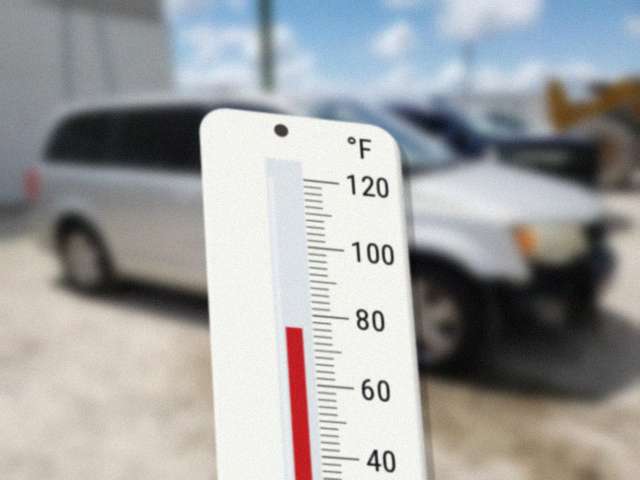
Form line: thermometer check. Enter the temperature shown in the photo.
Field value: 76 °F
